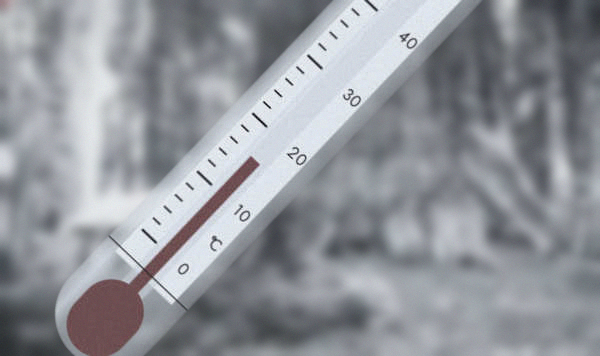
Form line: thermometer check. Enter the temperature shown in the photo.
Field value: 16 °C
